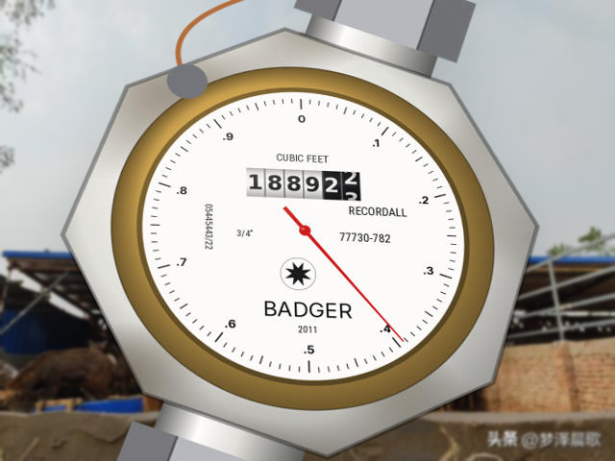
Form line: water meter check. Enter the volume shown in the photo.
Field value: 188922.39 ft³
